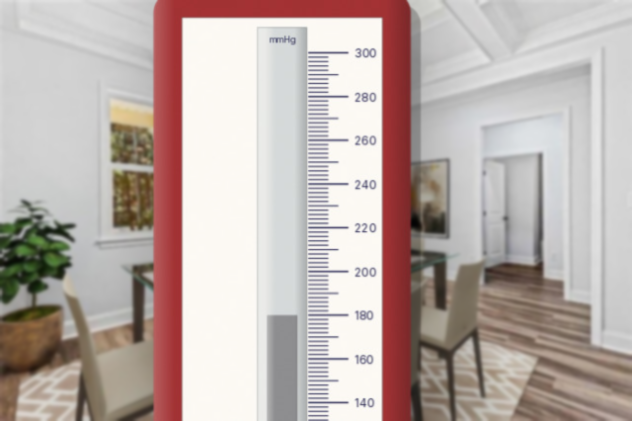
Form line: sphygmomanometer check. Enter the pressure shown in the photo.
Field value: 180 mmHg
